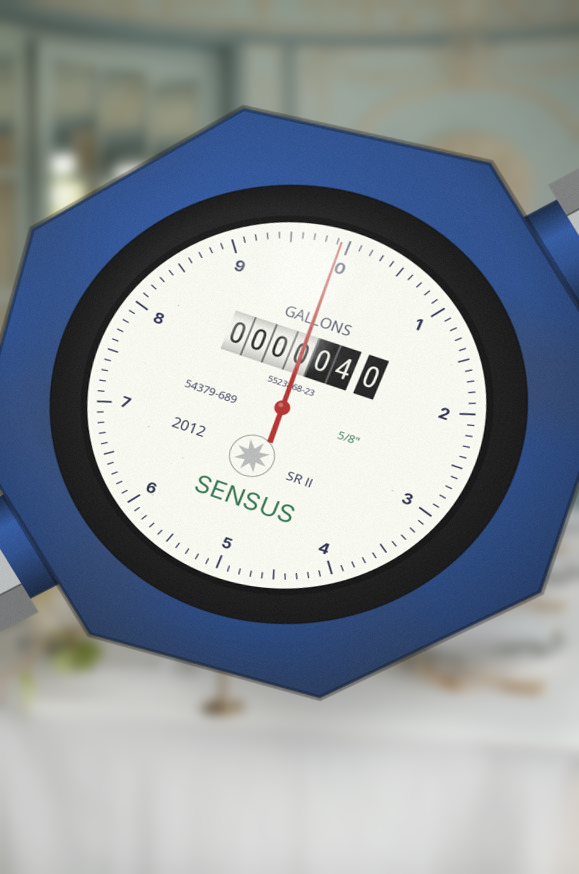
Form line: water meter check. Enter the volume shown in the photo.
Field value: 39.9 gal
